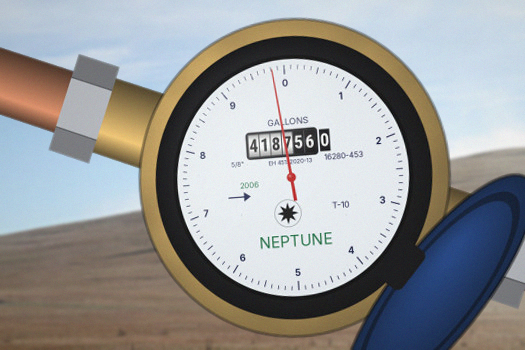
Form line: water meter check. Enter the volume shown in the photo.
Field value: 4187559.8 gal
